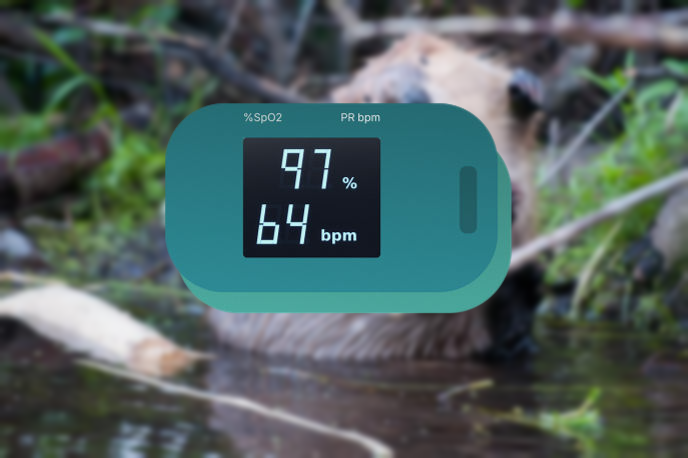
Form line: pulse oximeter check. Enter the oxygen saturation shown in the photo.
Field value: 97 %
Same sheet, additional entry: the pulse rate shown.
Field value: 64 bpm
